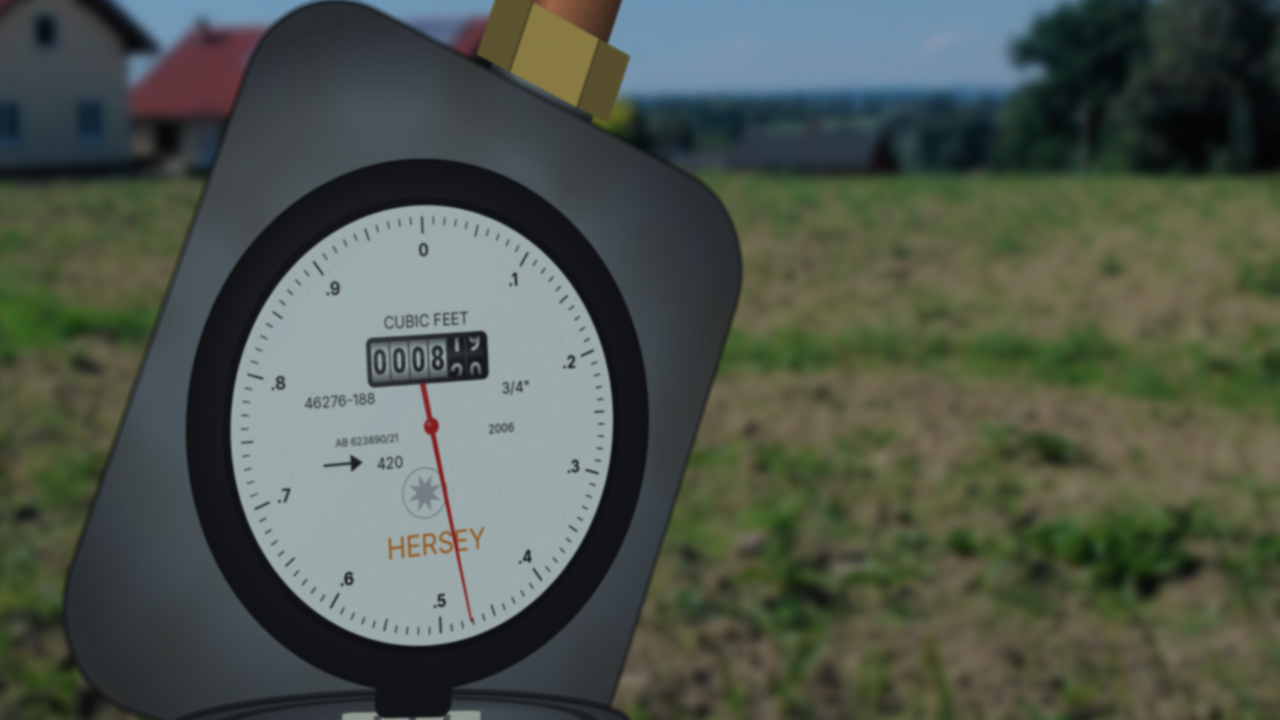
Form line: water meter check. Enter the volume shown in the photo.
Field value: 819.47 ft³
